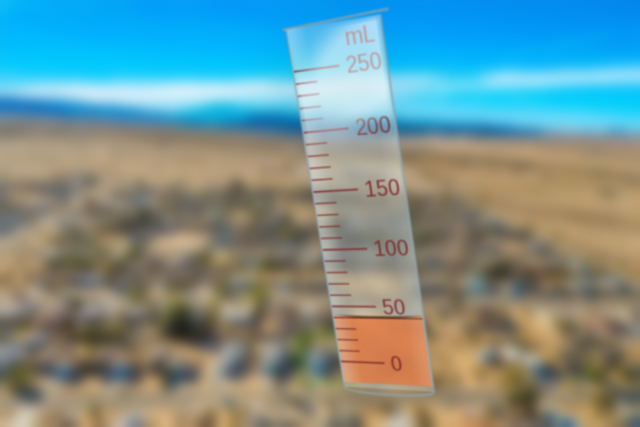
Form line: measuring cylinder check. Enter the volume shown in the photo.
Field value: 40 mL
